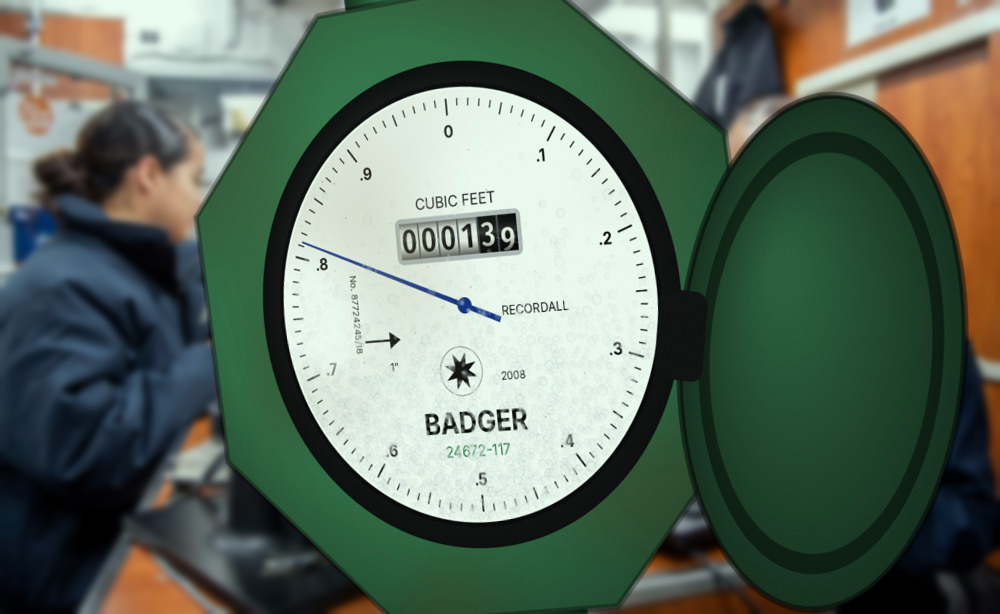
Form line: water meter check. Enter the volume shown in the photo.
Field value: 138.81 ft³
